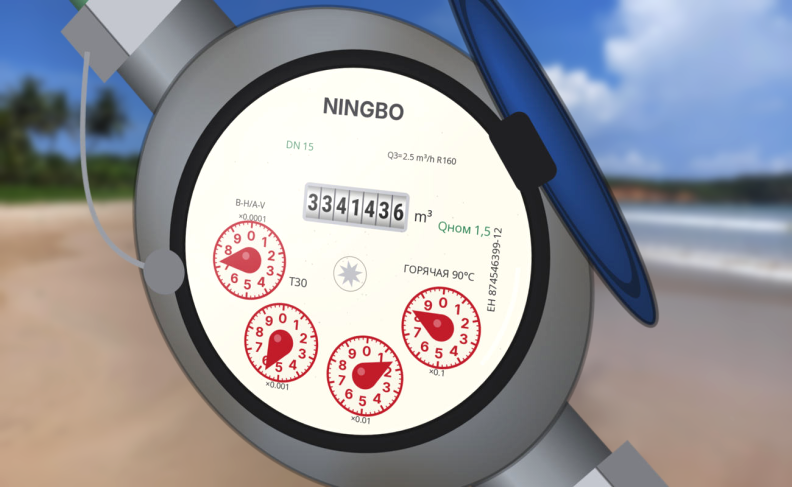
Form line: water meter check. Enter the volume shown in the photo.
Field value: 3341436.8157 m³
